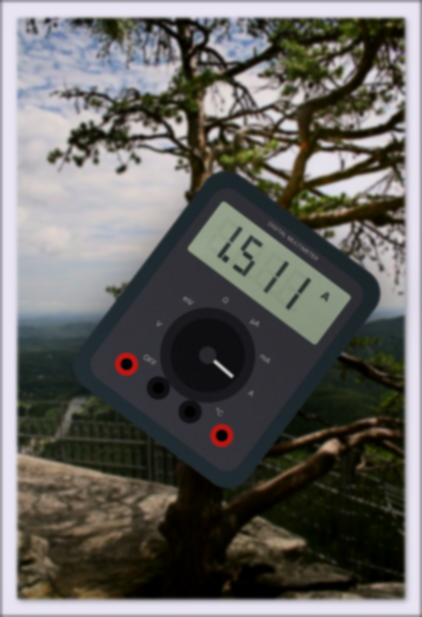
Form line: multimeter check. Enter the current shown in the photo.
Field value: 1.511 A
